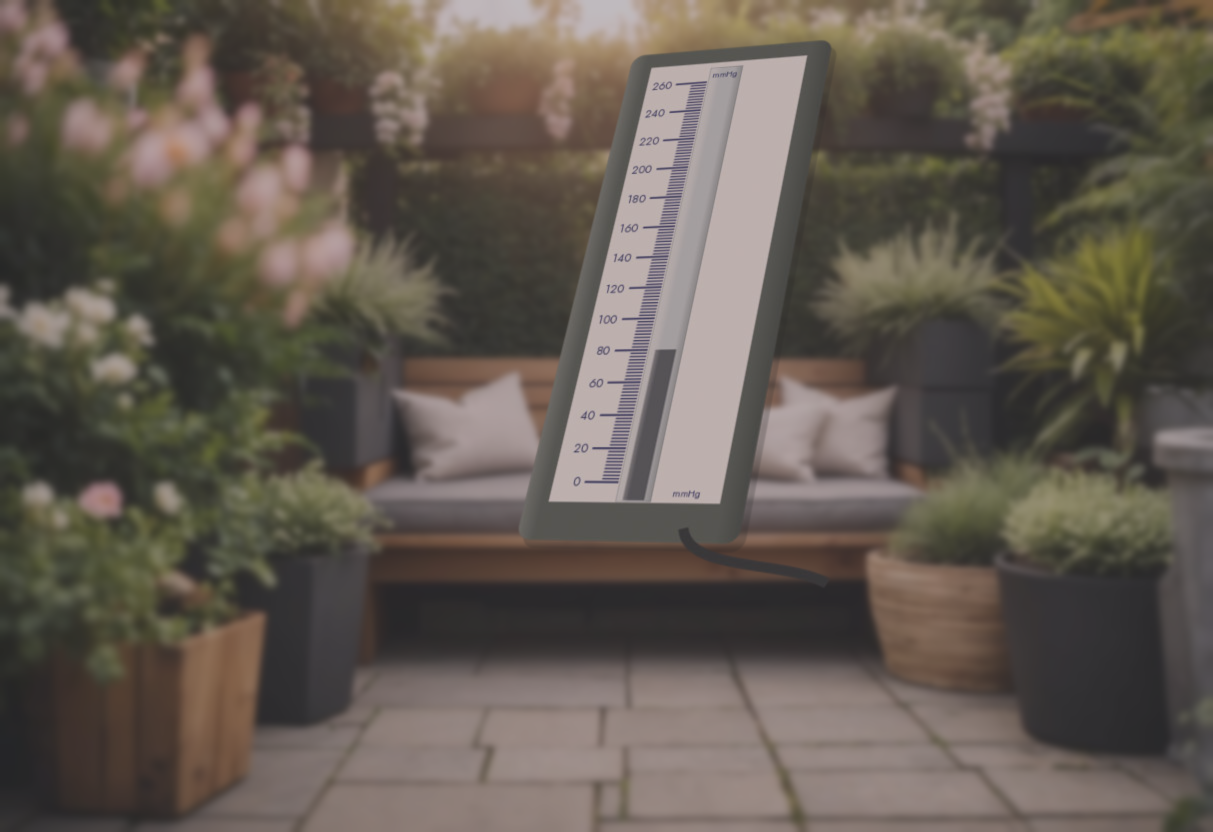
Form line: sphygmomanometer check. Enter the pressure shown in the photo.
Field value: 80 mmHg
